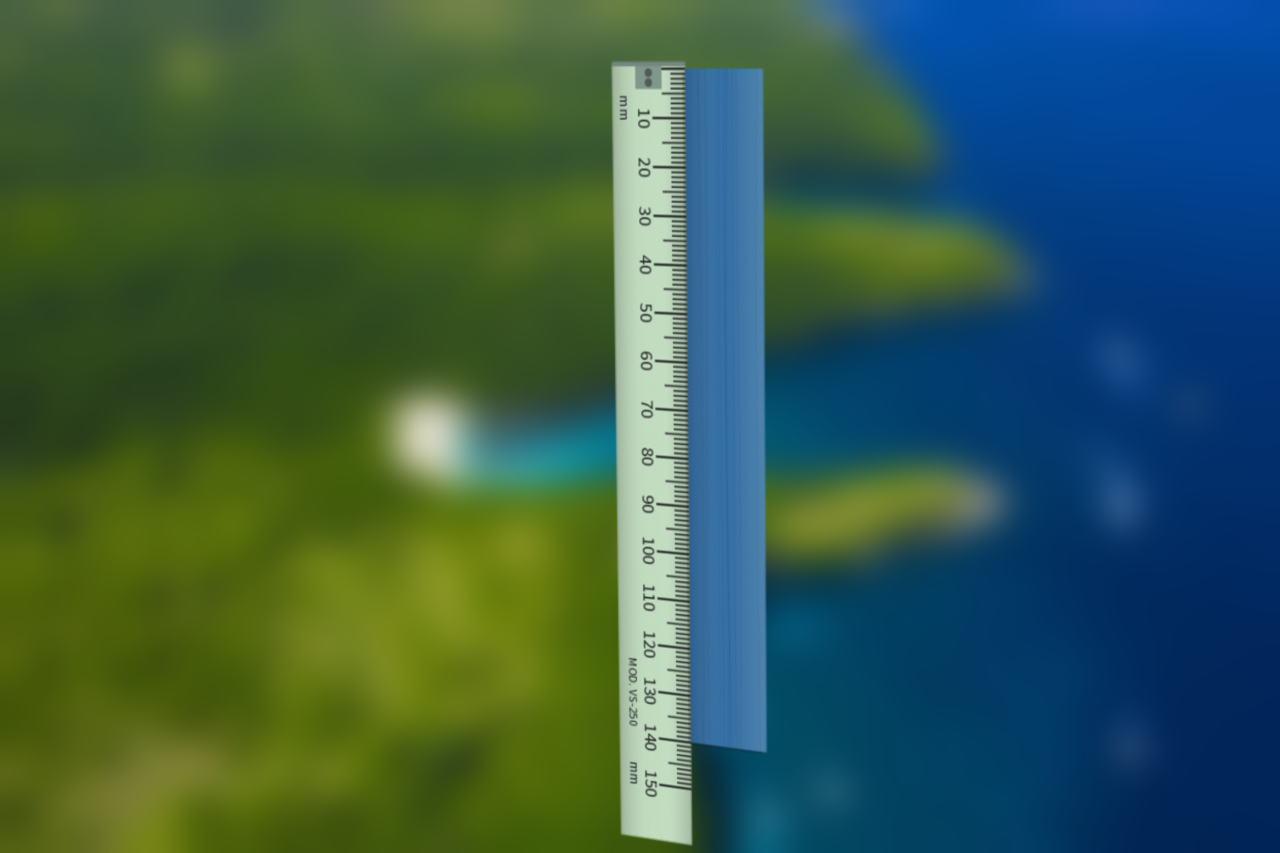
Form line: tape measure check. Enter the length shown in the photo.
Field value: 140 mm
